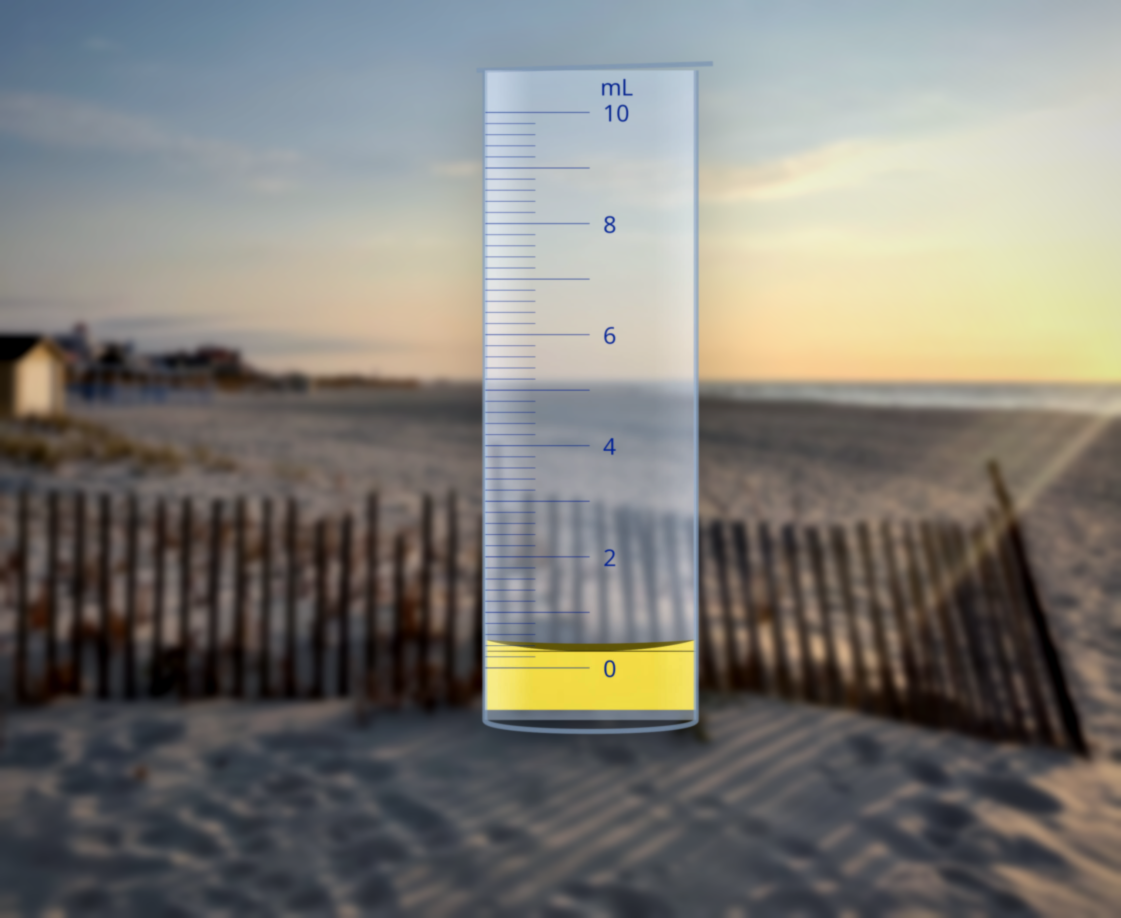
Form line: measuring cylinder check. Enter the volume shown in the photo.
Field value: 0.3 mL
